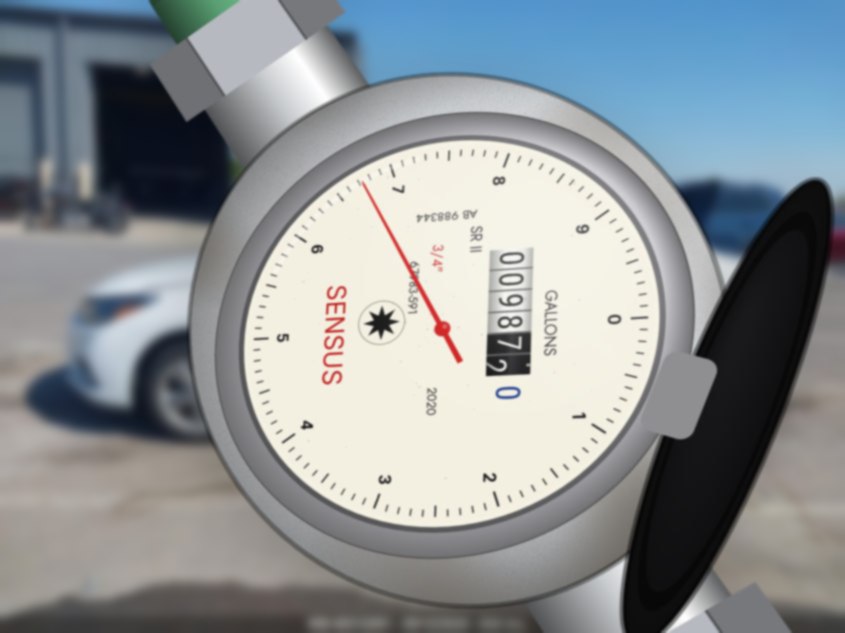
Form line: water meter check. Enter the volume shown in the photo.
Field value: 98716.7 gal
